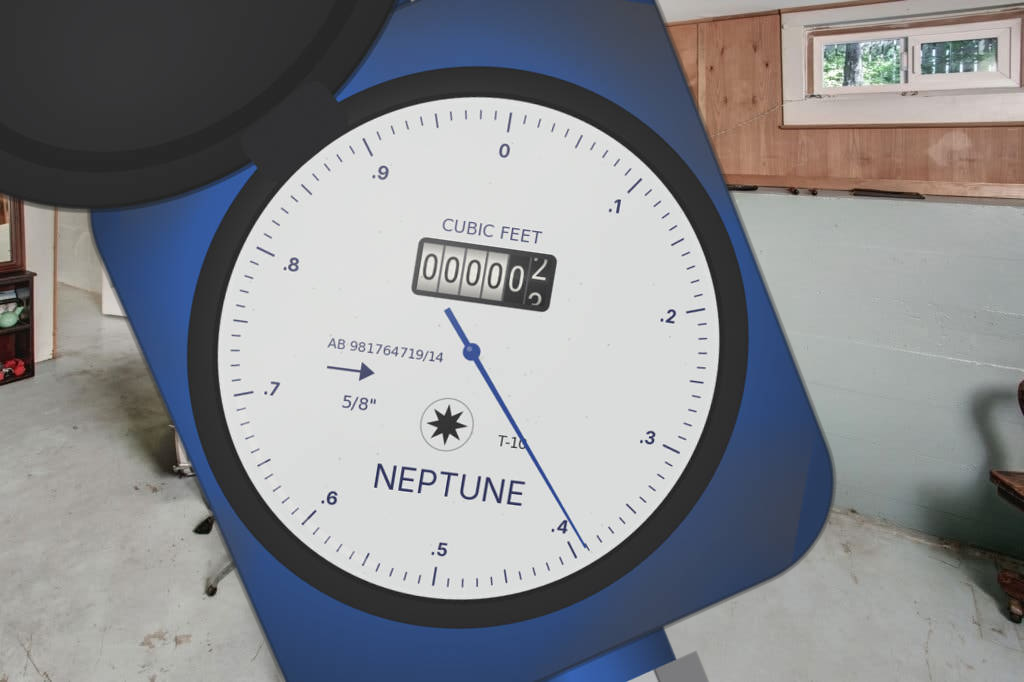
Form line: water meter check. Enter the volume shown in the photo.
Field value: 2.39 ft³
